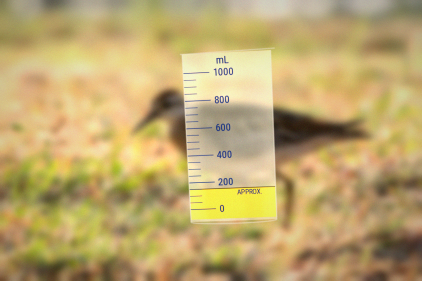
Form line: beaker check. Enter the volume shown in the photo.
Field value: 150 mL
